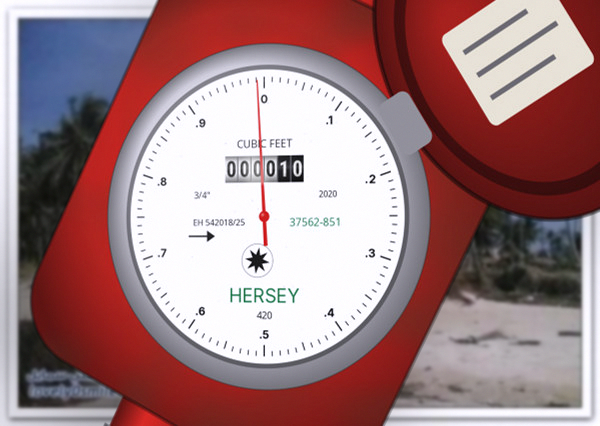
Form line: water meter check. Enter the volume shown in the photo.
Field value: 9.99 ft³
